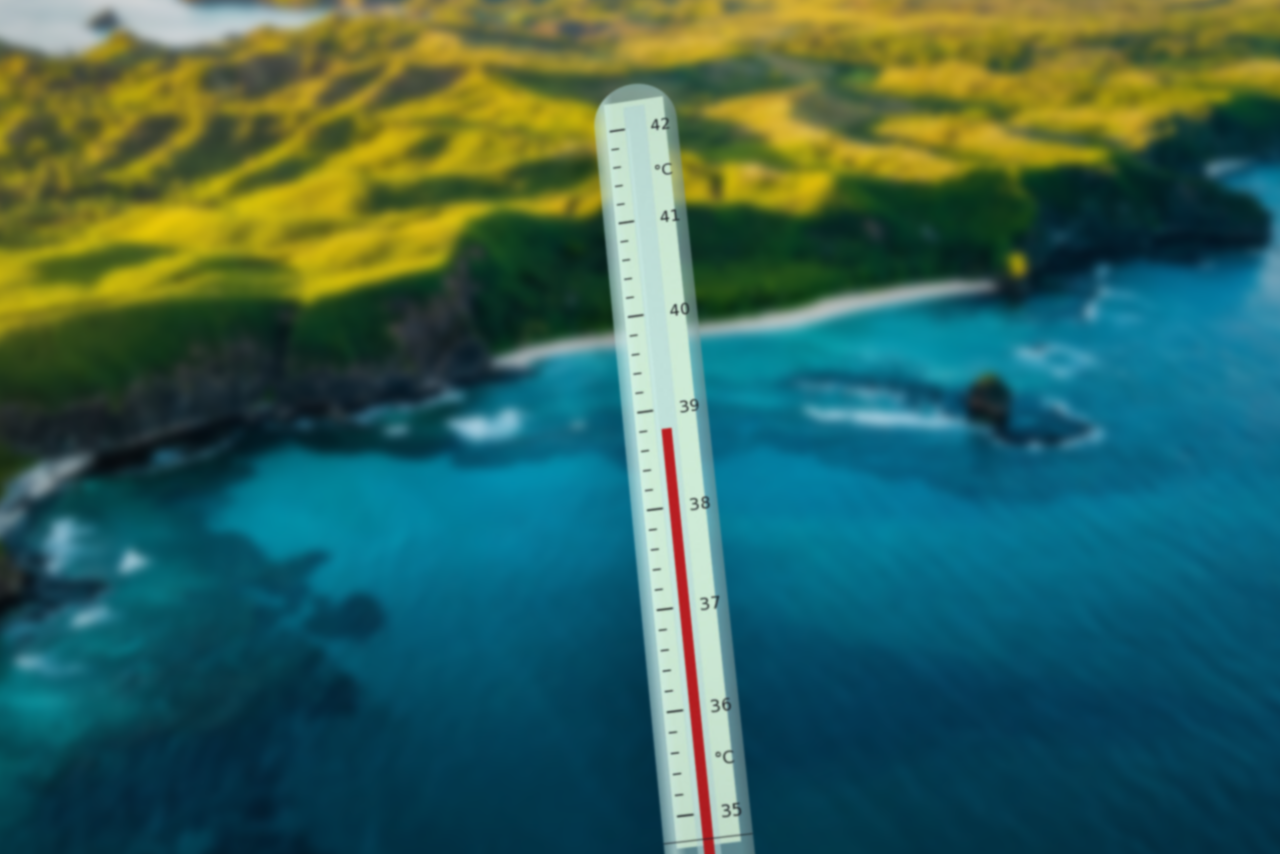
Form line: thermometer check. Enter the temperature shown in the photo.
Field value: 38.8 °C
